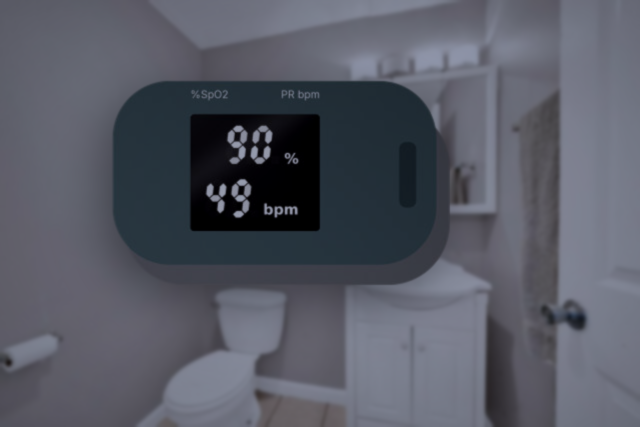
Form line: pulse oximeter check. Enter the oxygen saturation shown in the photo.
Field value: 90 %
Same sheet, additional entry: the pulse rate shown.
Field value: 49 bpm
